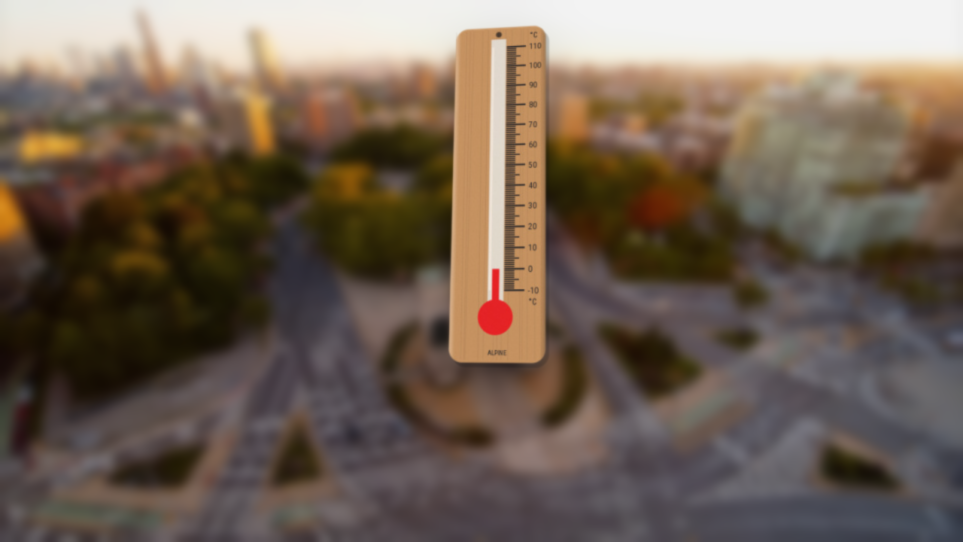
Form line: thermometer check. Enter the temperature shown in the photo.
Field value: 0 °C
